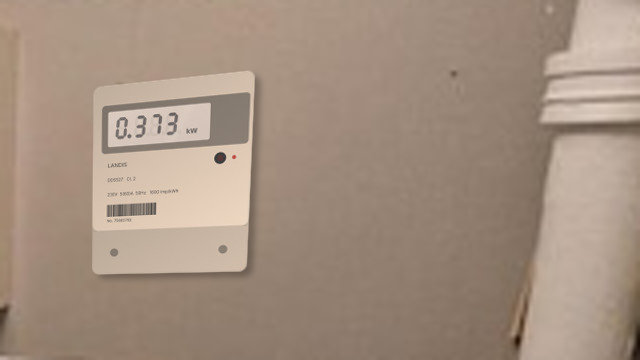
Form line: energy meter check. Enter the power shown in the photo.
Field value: 0.373 kW
